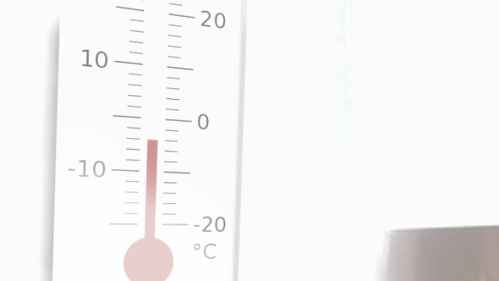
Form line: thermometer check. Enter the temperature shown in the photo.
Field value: -4 °C
